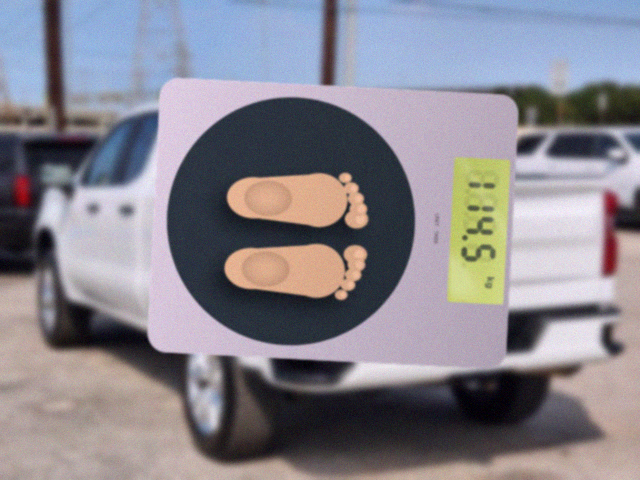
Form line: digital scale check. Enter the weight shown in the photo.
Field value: 114.5 kg
